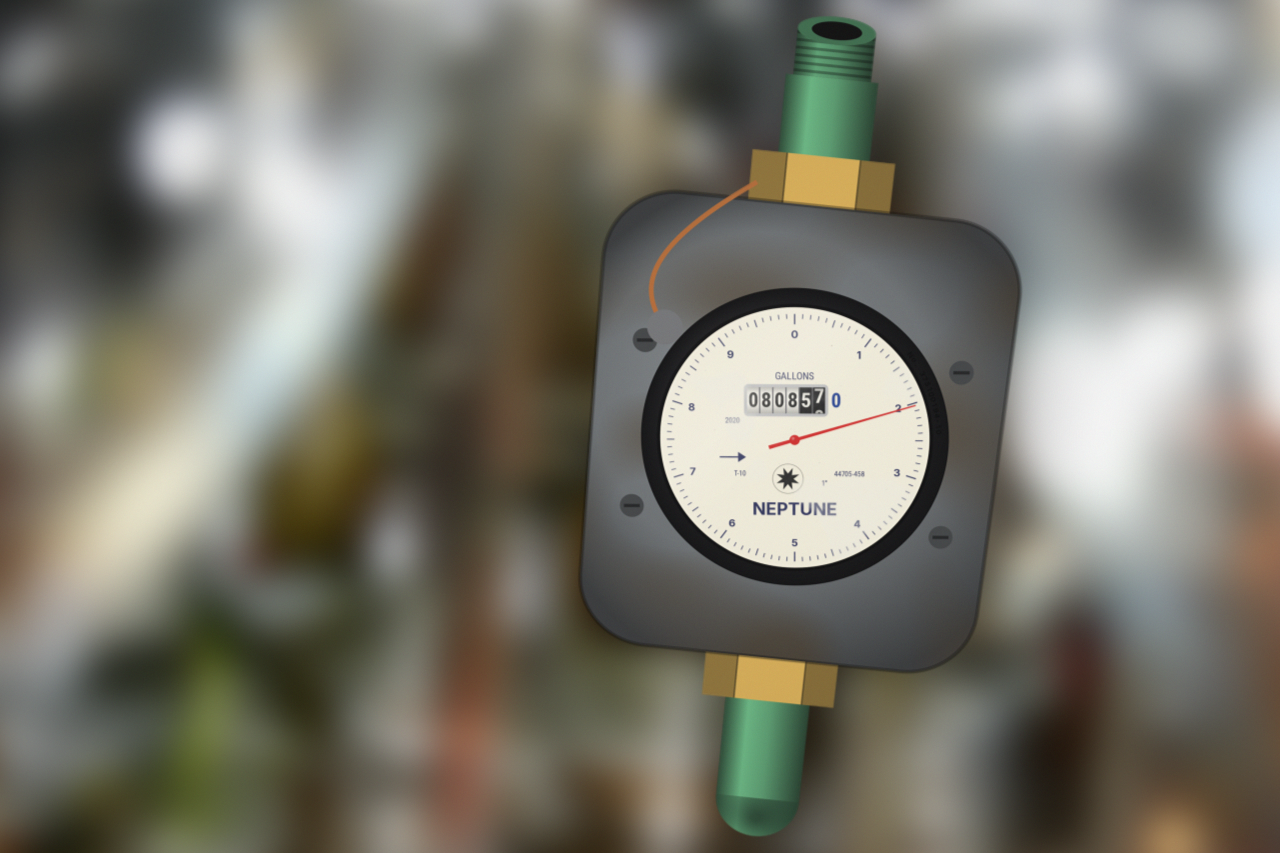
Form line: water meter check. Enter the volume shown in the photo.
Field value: 808572.0 gal
